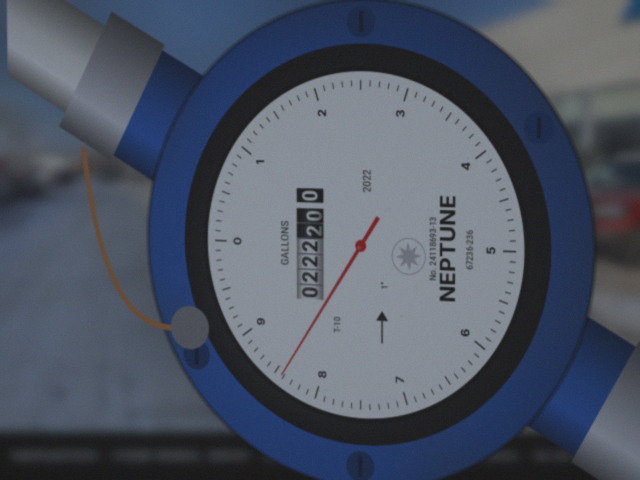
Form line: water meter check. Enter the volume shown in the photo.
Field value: 222198.4 gal
